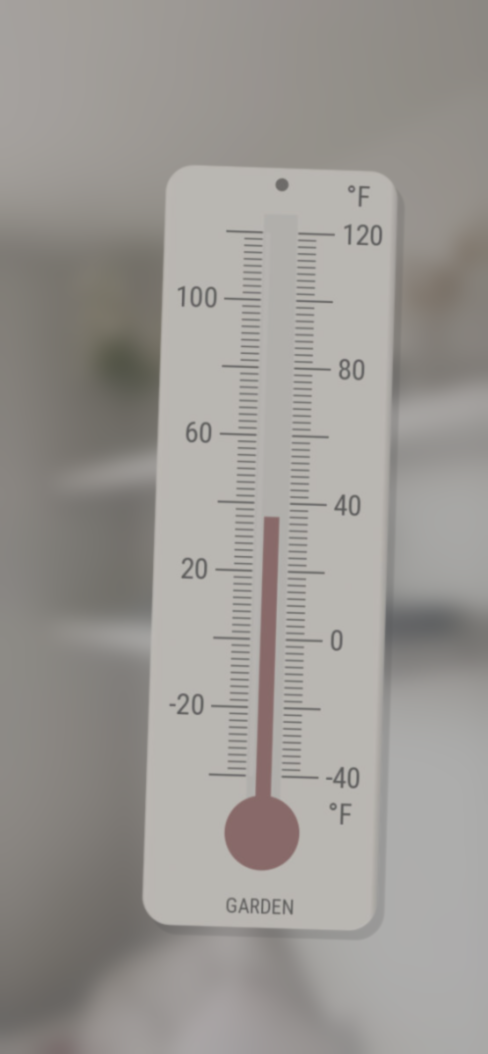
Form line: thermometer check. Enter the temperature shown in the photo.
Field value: 36 °F
